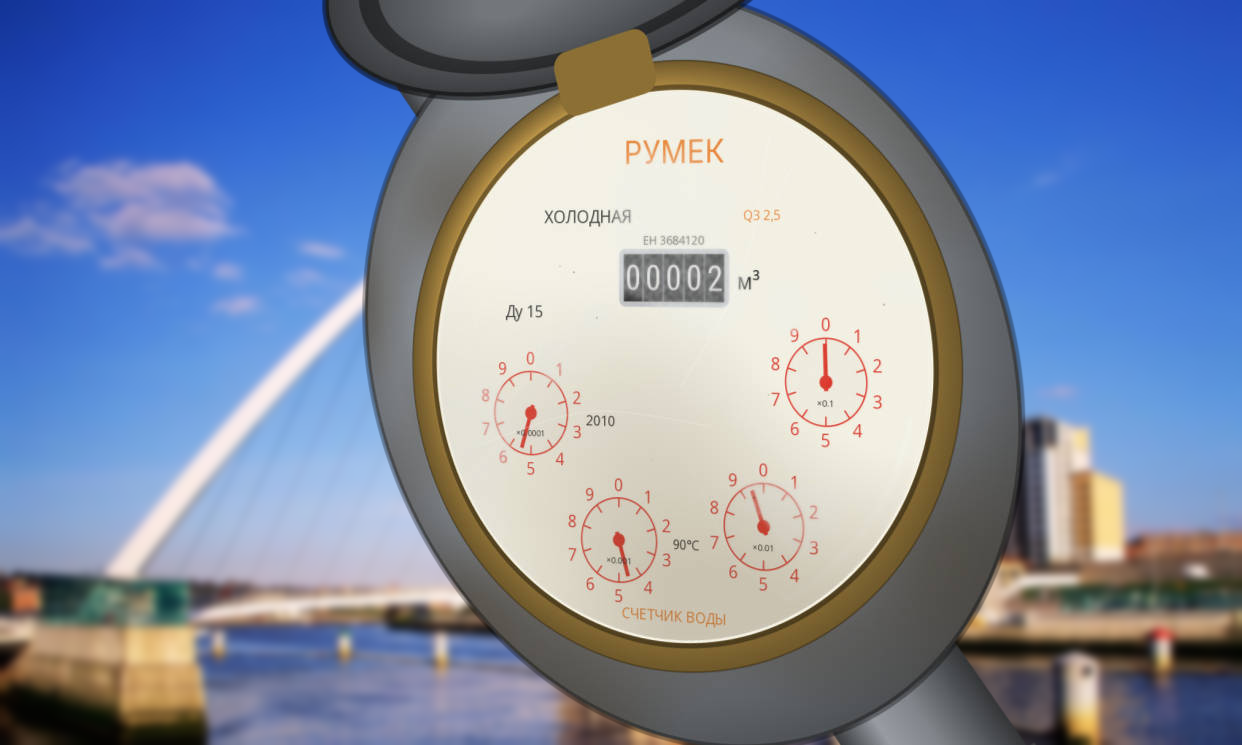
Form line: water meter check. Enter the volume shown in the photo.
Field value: 1.9945 m³
